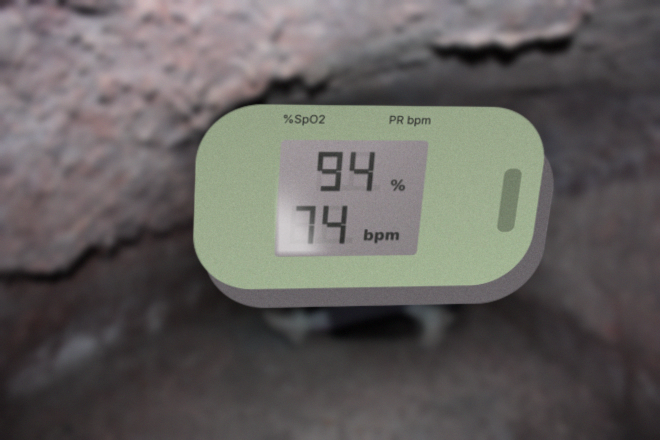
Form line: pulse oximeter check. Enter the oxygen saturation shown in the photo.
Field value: 94 %
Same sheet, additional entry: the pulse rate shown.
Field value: 74 bpm
